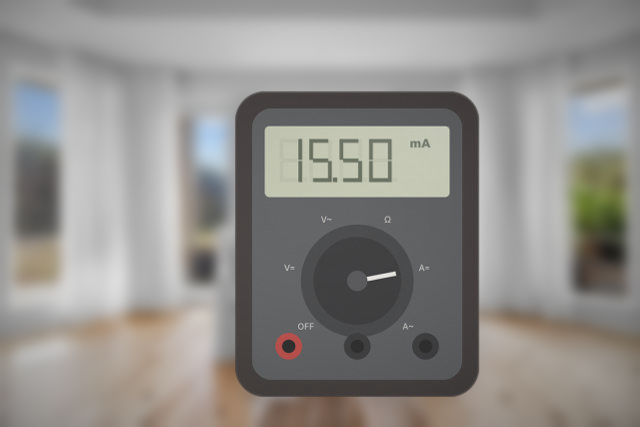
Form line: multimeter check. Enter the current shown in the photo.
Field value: 15.50 mA
